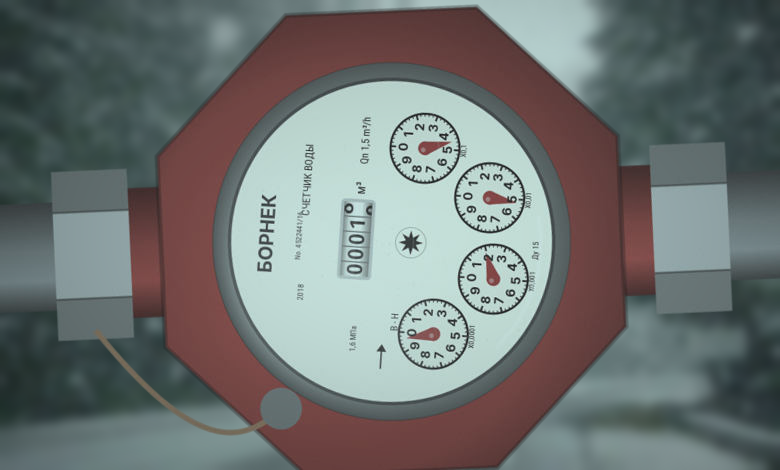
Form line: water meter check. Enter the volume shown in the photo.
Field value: 18.4519 m³
